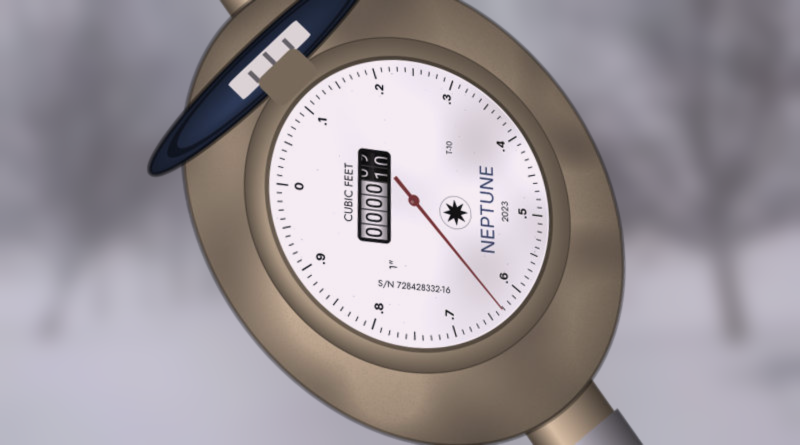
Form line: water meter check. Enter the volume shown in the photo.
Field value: 9.63 ft³
